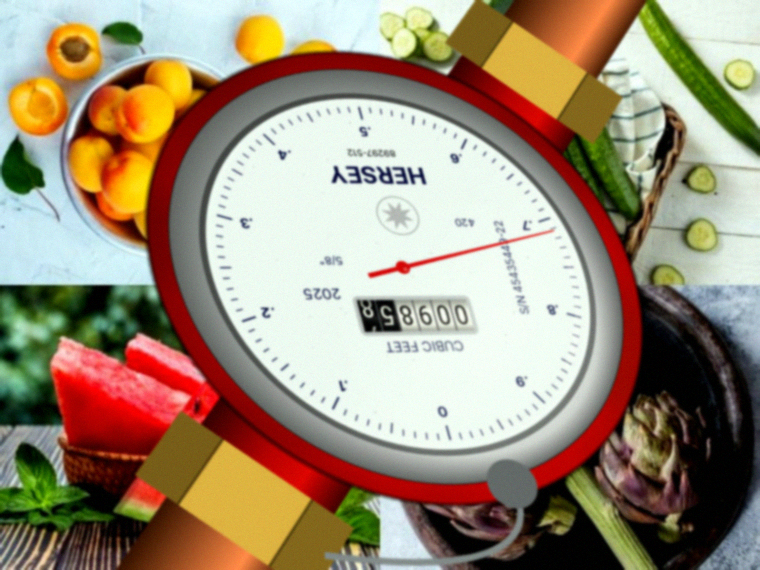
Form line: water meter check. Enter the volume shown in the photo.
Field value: 9857.71 ft³
